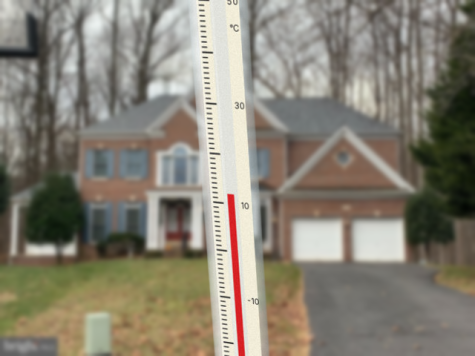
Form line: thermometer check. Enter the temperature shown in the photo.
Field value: 12 °C
